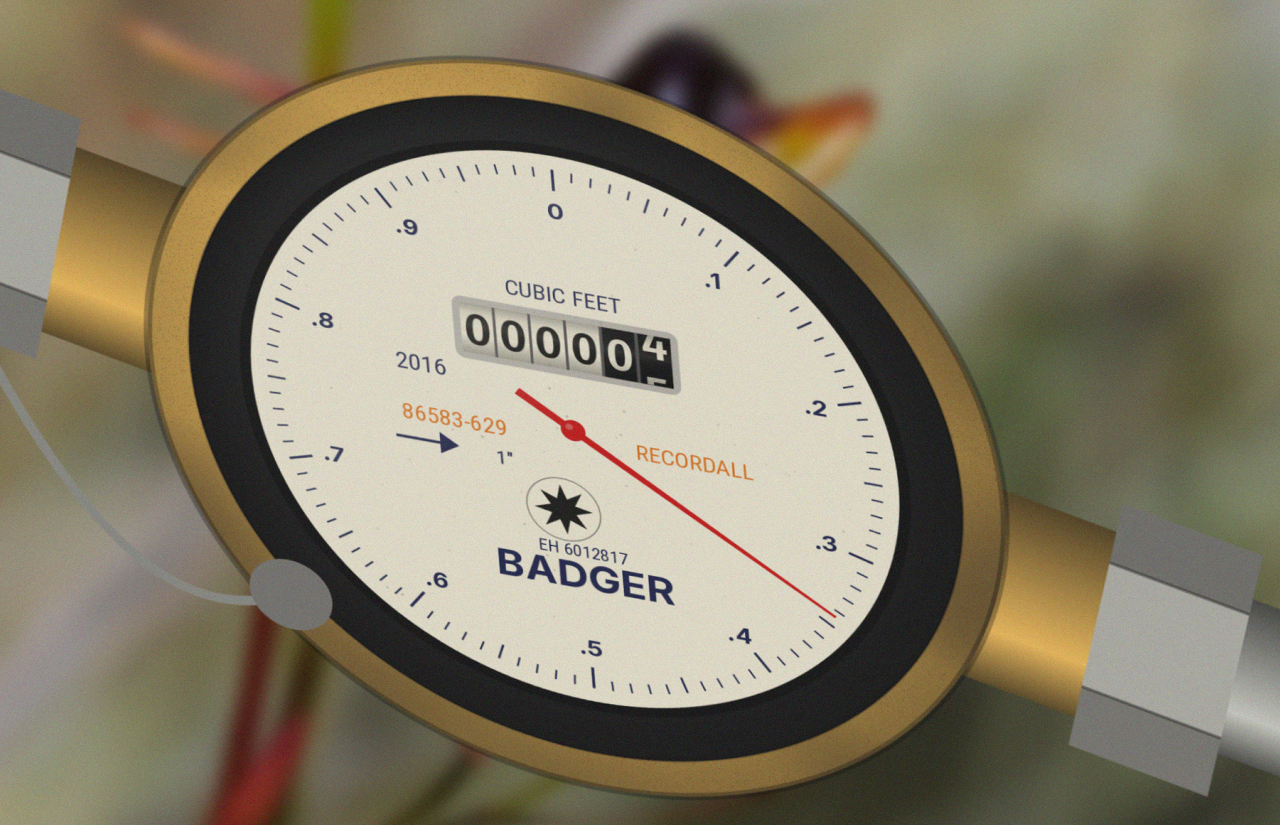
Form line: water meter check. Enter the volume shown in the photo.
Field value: 4.34 ft³
